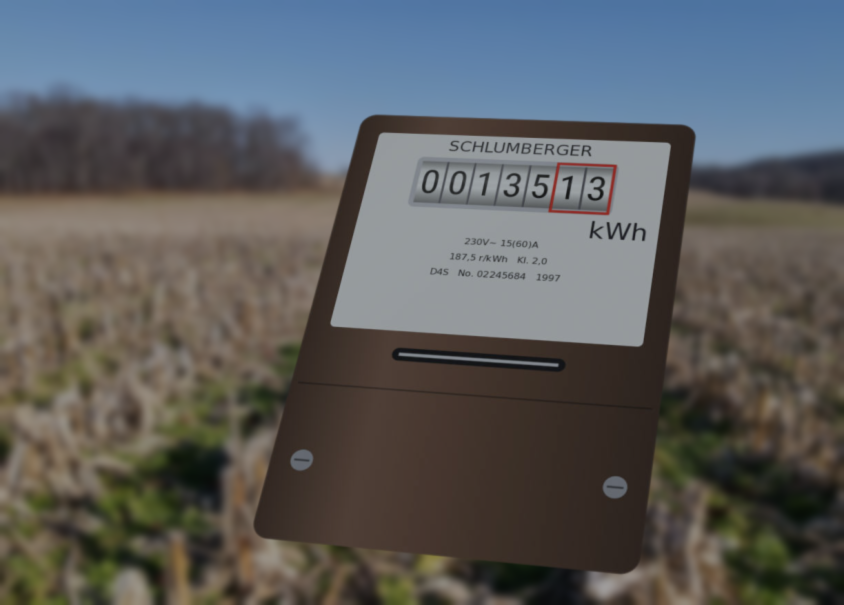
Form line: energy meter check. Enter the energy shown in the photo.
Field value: 135.13 kWh
